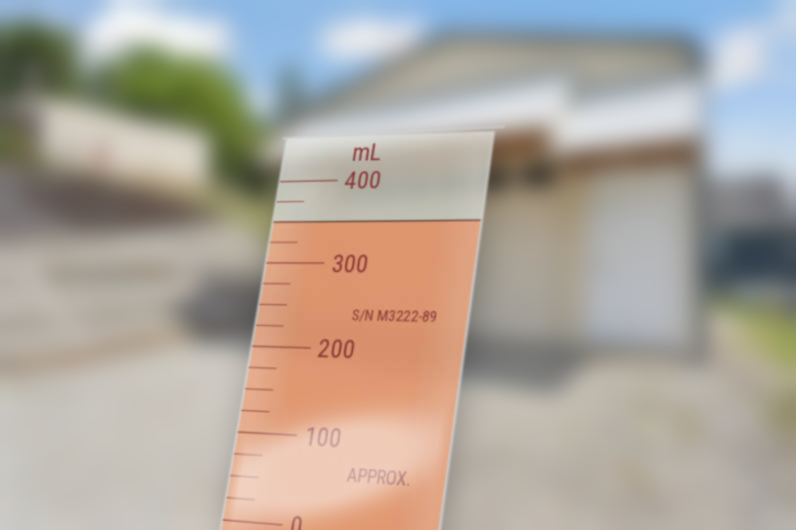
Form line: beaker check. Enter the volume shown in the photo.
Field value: 350 mL
